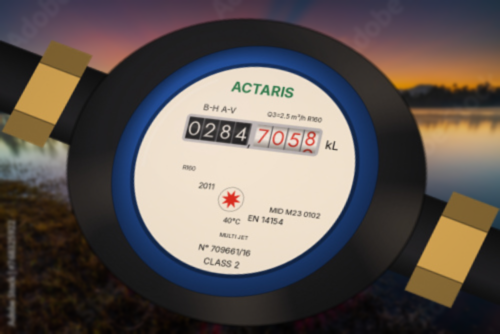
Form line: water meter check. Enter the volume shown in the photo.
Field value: 284.7058 kL
